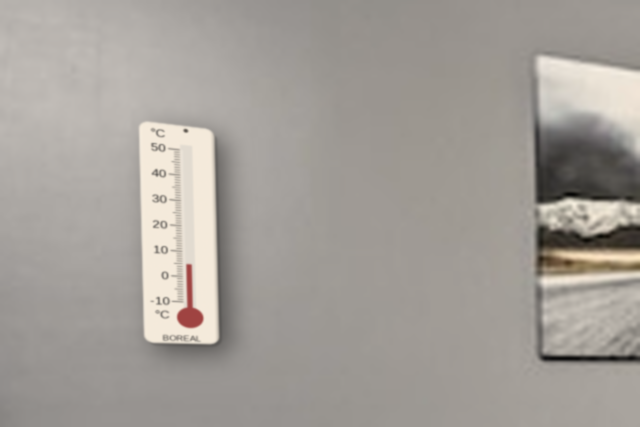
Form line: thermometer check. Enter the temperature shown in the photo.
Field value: 5 °C
